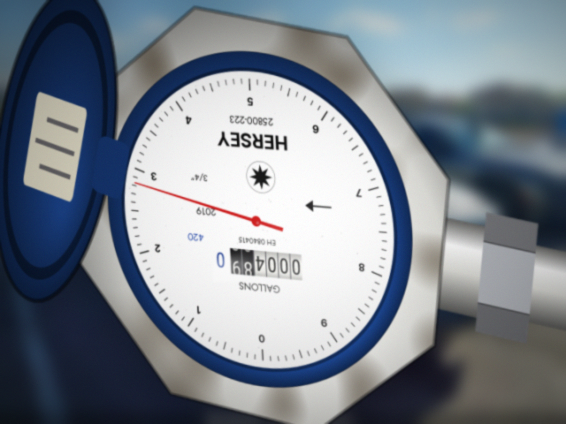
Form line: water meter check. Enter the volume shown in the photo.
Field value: 4892.8 gal
